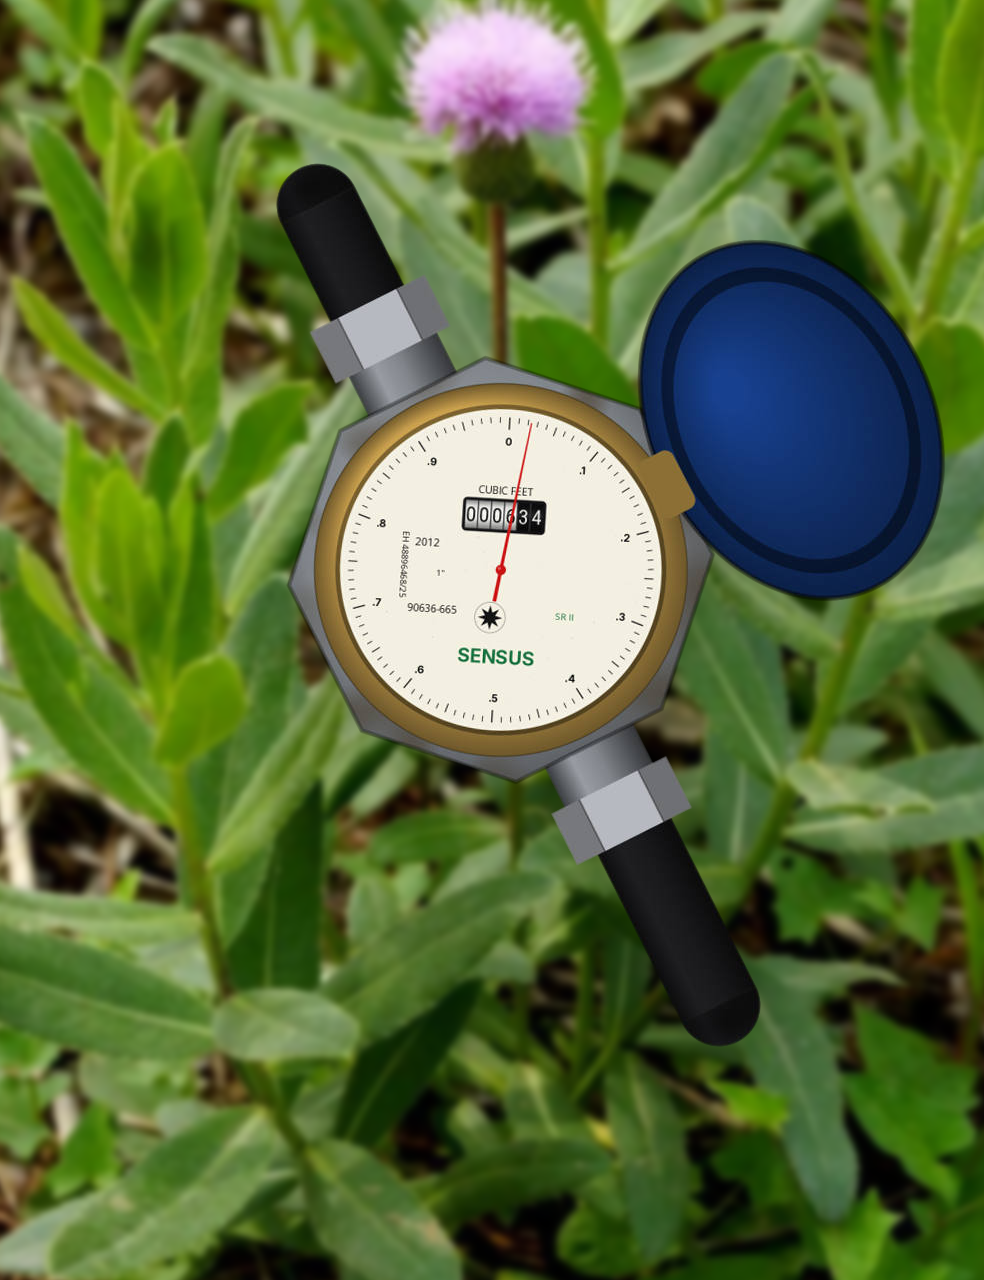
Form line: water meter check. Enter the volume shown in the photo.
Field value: 634.02 ft³
